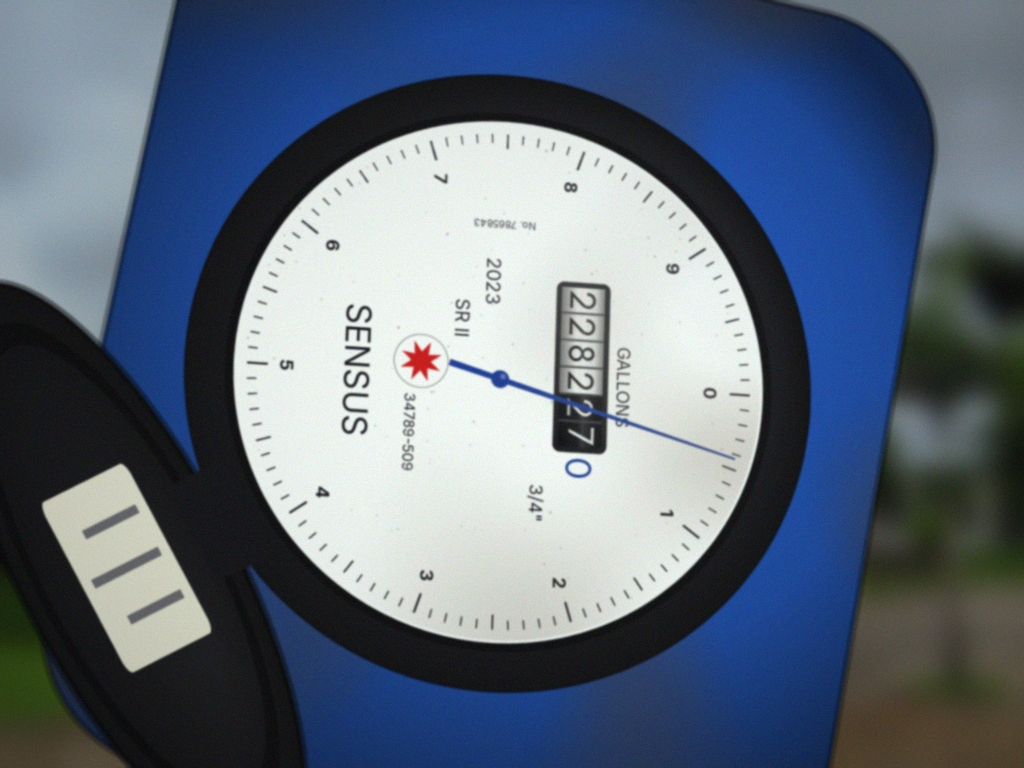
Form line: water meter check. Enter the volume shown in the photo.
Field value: 2282270.4 gal
